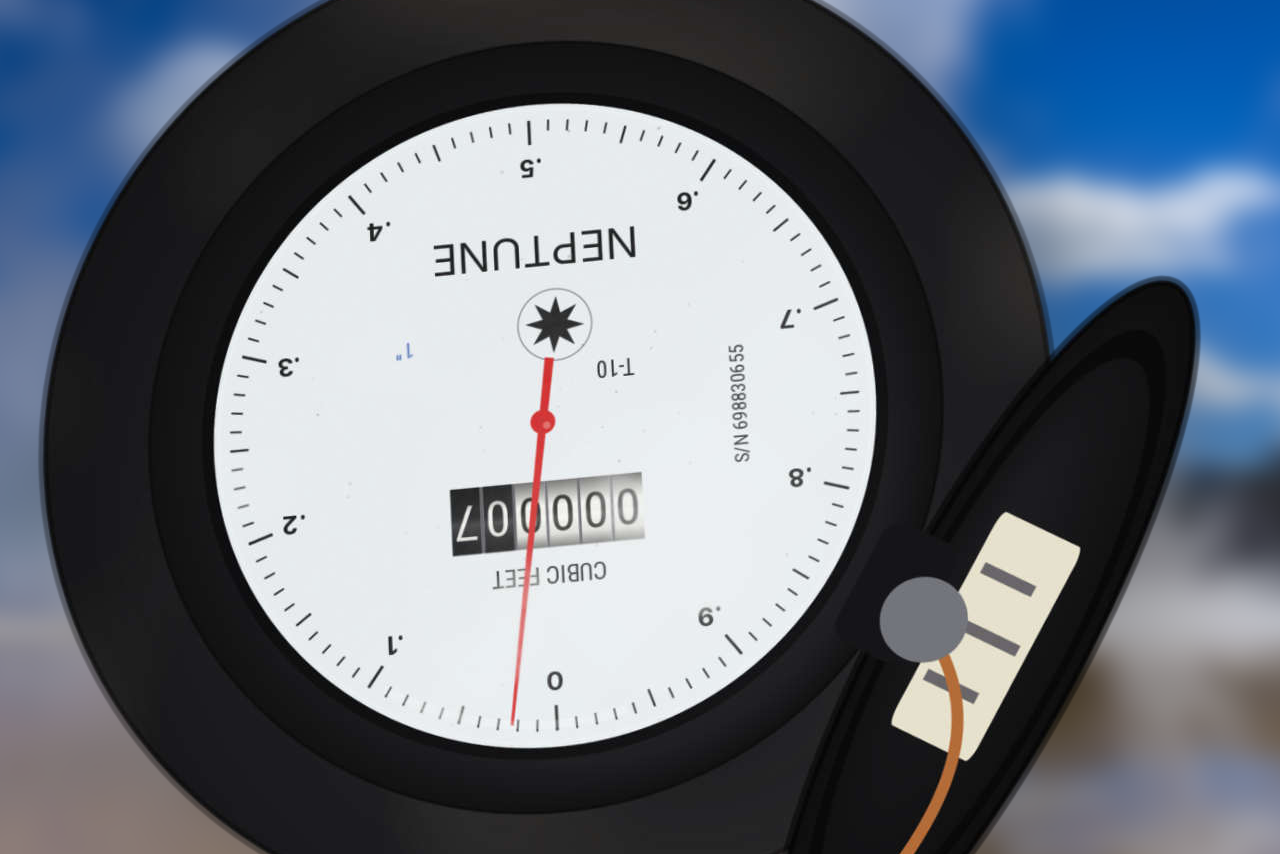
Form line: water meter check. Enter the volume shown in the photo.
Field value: 7.02 ft³
